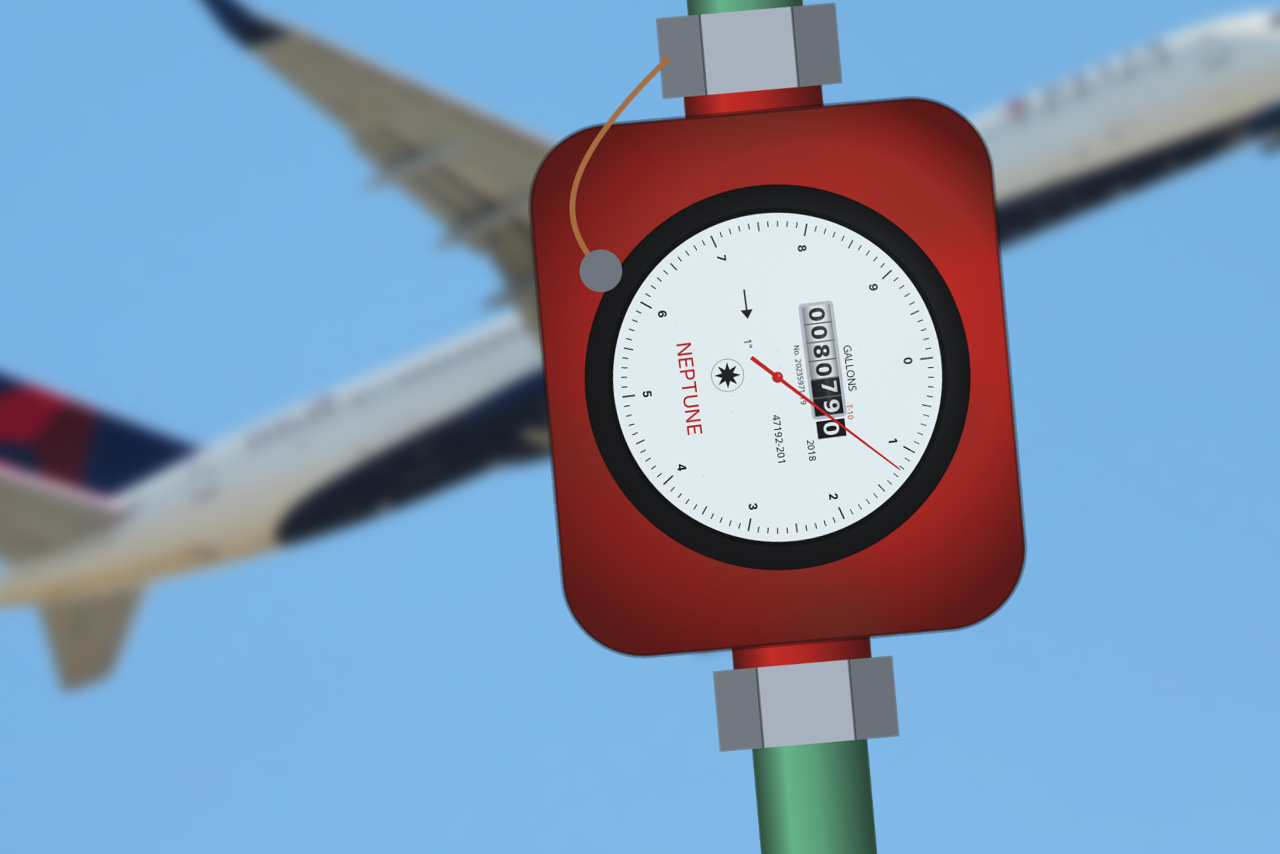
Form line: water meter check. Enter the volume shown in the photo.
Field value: 80791.2 gal
